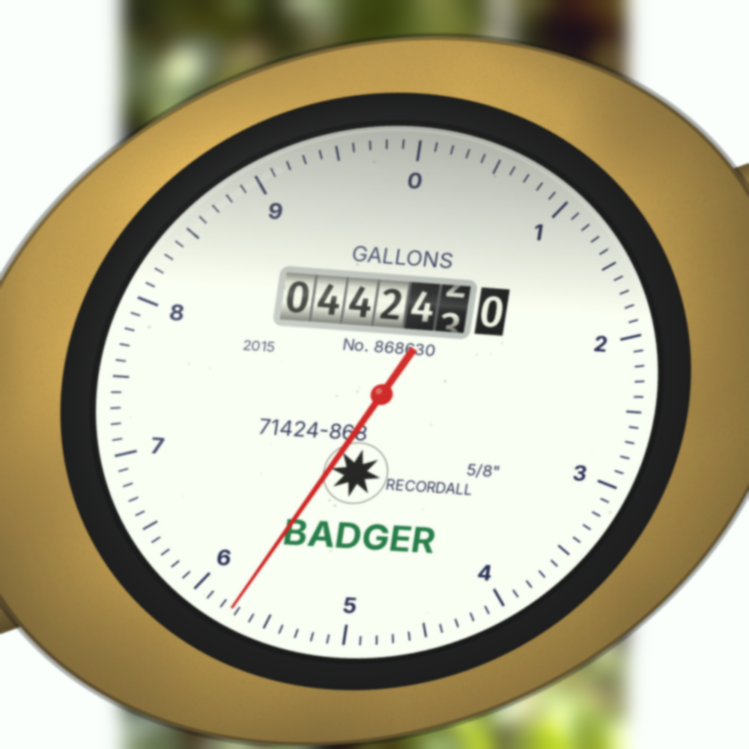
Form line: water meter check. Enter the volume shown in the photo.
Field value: 442425.7 gal
